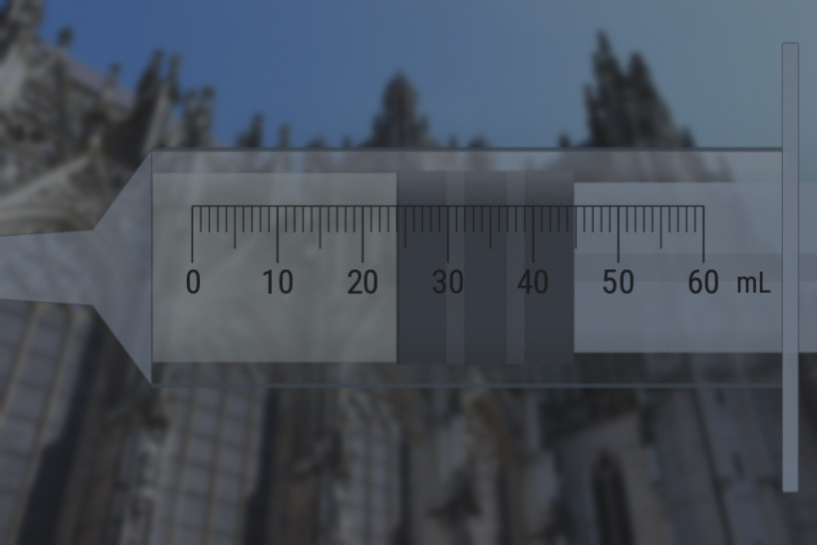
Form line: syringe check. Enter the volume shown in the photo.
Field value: 24 mL
